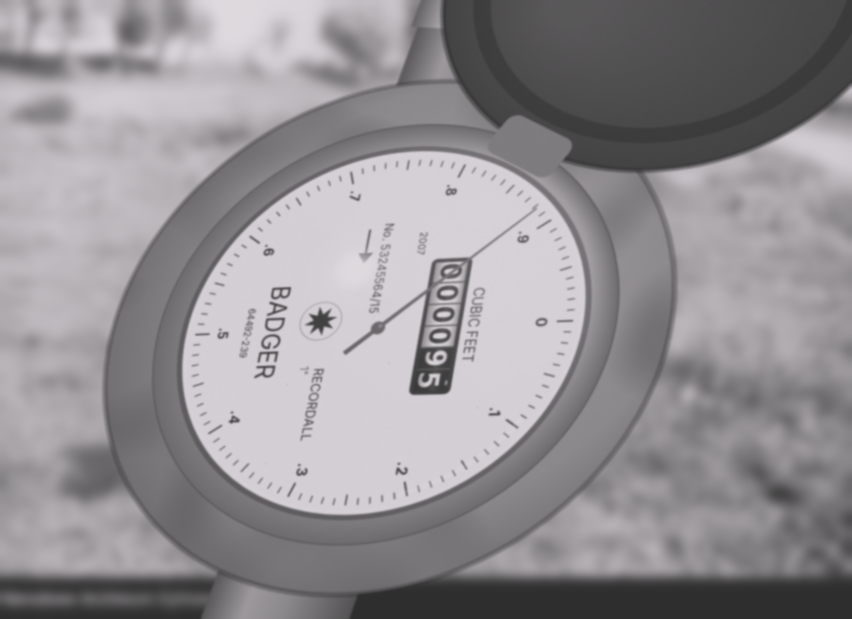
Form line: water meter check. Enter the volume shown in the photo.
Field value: 94.88 ft³
